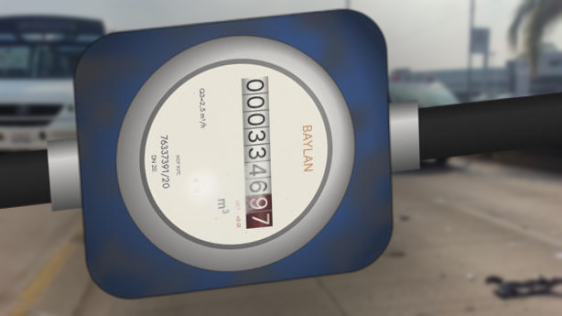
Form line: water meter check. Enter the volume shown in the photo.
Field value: 3346.97 m³
